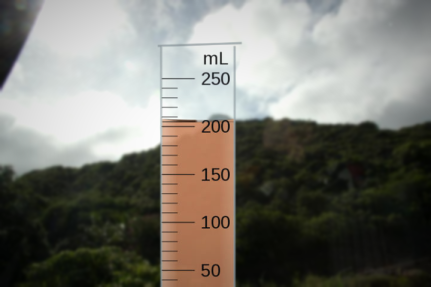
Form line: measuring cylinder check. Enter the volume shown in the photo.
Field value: 205 mL
